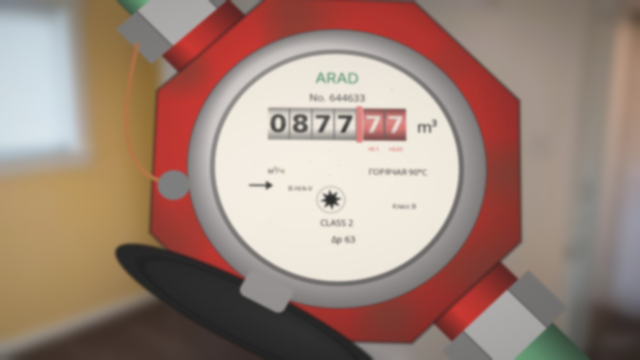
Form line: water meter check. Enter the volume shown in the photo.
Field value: 877.77 m³
